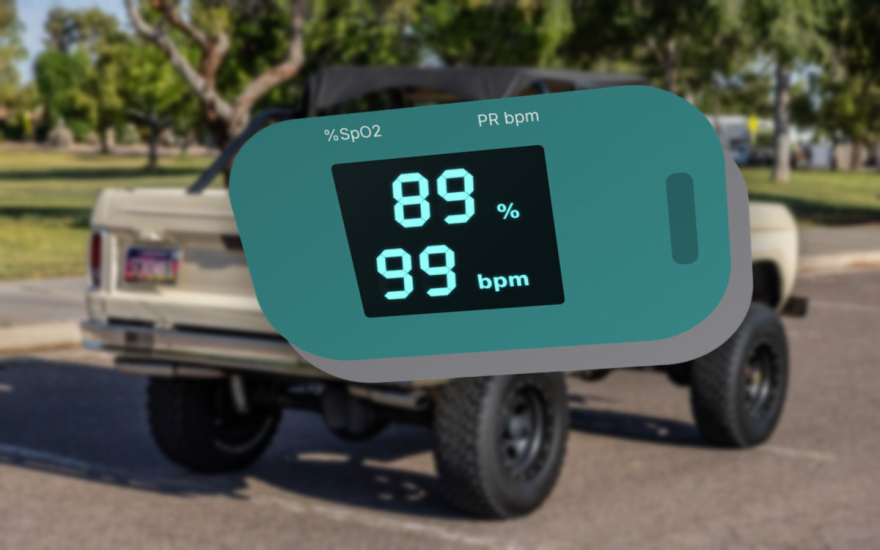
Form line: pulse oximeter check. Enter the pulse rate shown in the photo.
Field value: 99 bpm
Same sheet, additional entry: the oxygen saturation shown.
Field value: 89 %
